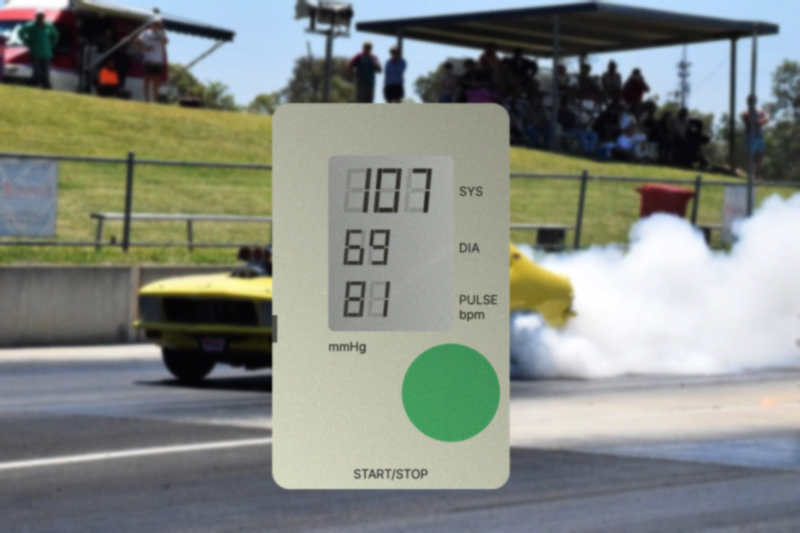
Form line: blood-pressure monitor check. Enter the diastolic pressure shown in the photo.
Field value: 69 mmHg
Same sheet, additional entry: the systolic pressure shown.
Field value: 107 mmHg
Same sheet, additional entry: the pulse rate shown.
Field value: 81 bpm
